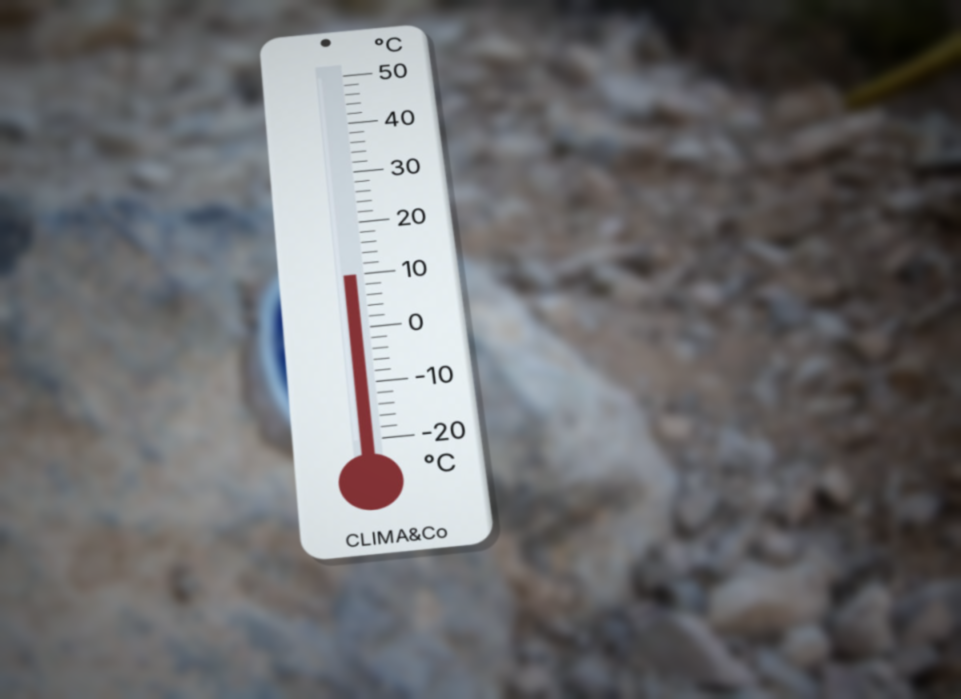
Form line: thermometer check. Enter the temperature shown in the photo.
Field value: 10 °C
